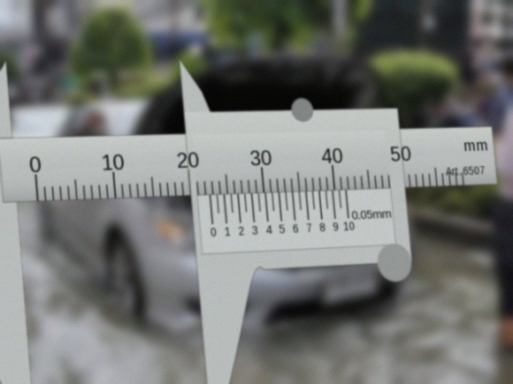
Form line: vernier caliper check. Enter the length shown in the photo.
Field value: 22.6 mm
